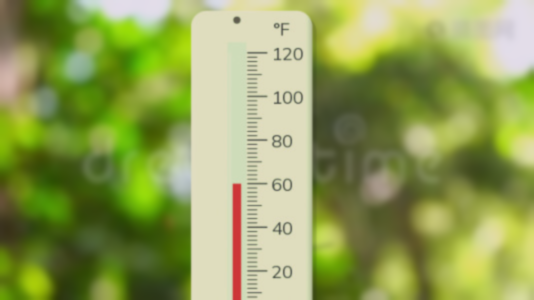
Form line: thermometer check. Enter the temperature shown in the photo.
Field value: 60 °F
